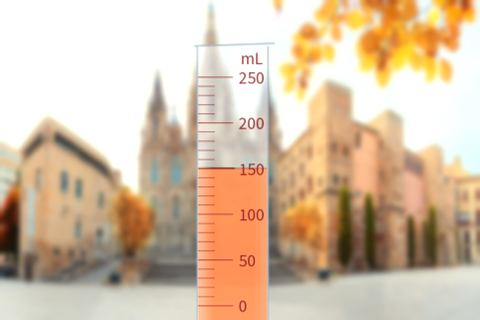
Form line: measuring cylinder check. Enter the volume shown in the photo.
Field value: 150 mL
